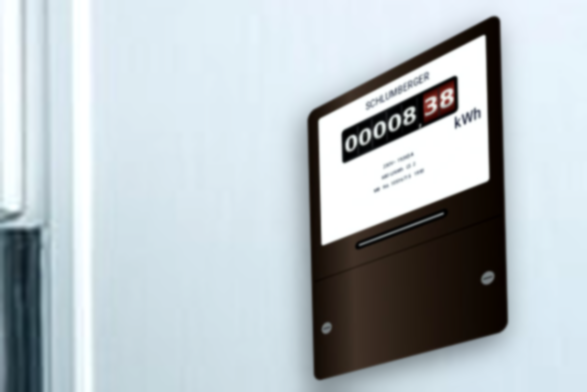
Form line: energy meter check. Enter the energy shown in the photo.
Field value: 8.38 kWh
